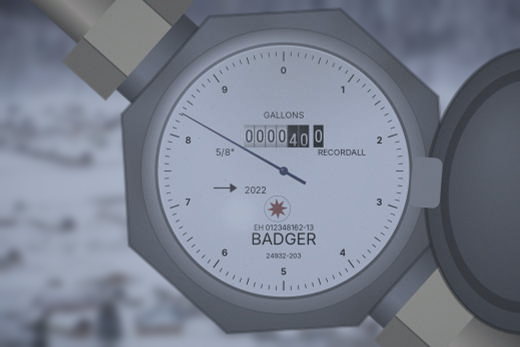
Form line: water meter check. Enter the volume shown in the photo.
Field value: 398.3 gal
